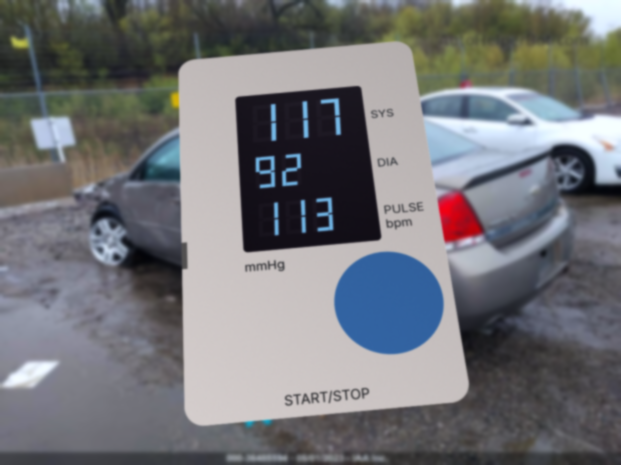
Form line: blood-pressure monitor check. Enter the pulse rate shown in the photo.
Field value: 113 bpm
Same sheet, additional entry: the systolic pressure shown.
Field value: 117 mmHg
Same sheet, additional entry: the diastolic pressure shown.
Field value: 92 mmHg
